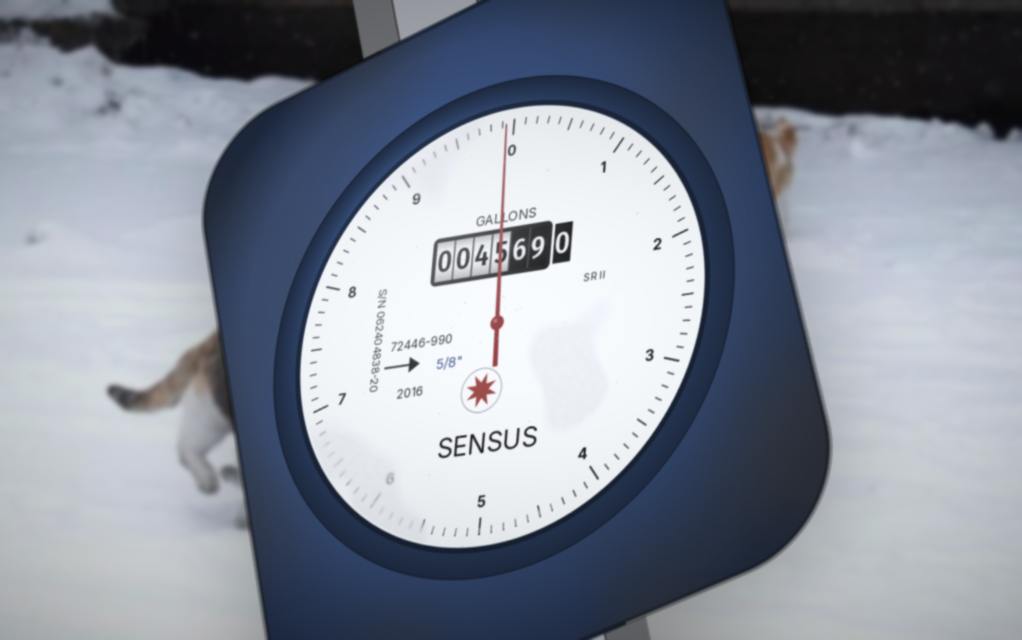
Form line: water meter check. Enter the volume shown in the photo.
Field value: 45689.9 gal
